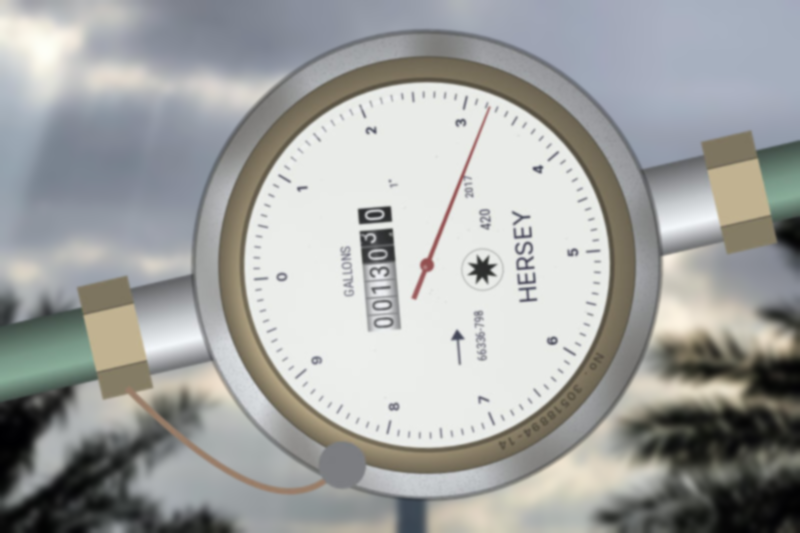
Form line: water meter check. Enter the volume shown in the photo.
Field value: 13033.2 gal
